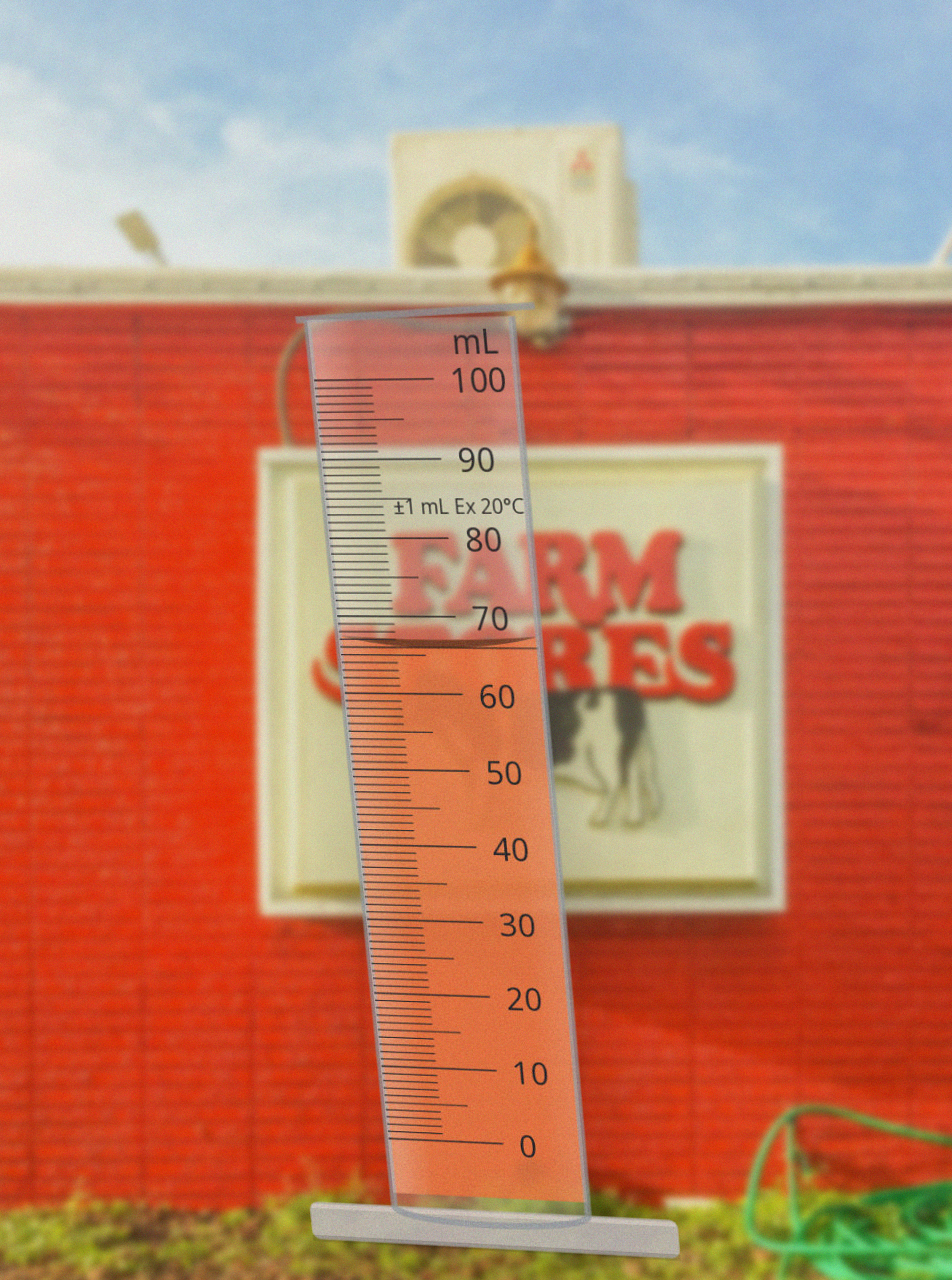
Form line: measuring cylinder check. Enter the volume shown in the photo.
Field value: 66 mL
